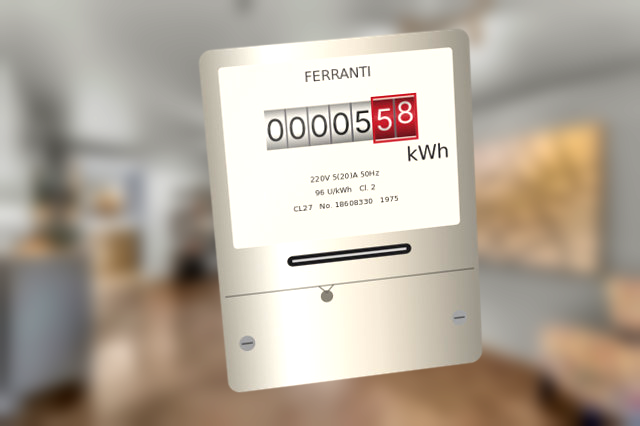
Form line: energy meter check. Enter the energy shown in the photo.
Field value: 5.58 kWh
